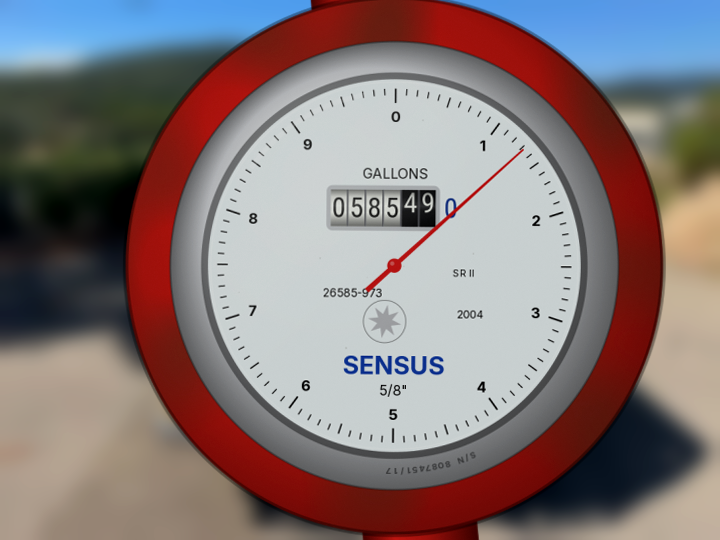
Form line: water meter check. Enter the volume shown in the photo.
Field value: 585491.3 gal
